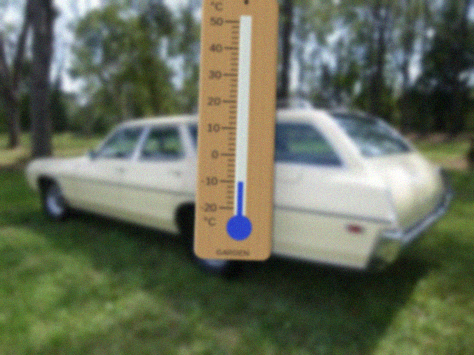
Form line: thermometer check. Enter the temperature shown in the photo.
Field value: -10 °C
